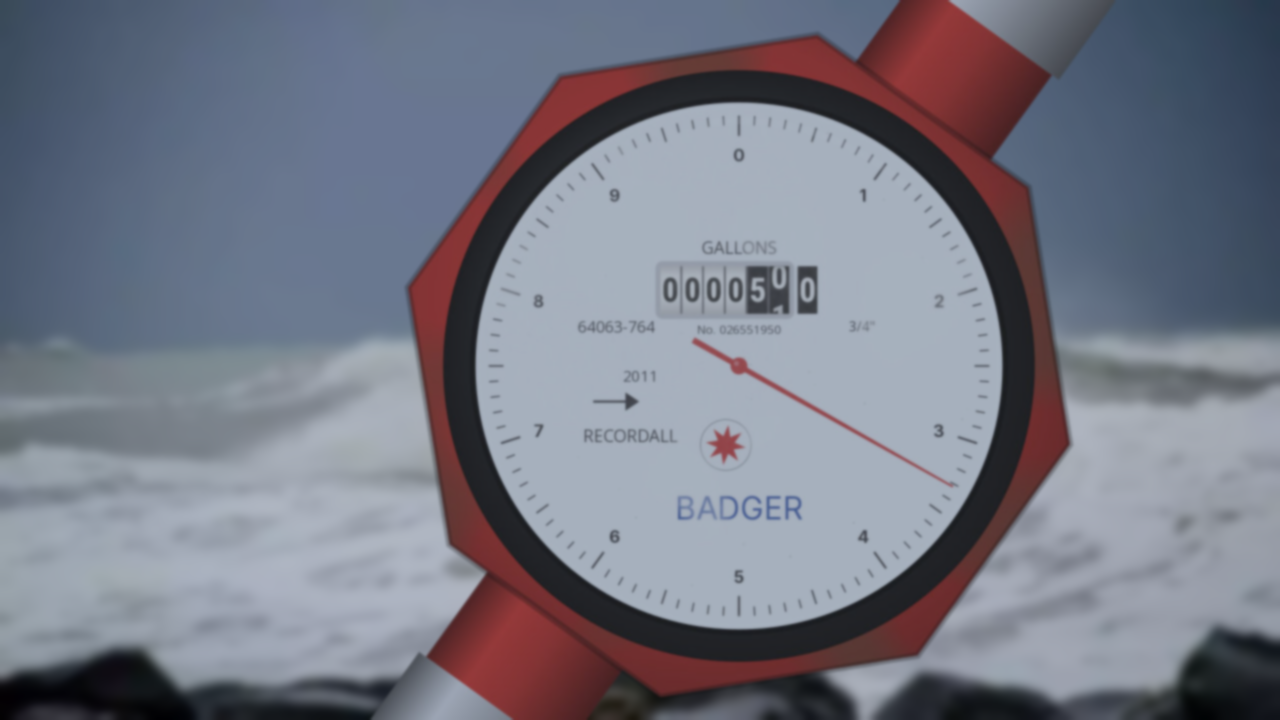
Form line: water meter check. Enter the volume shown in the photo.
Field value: 503.3 gal
